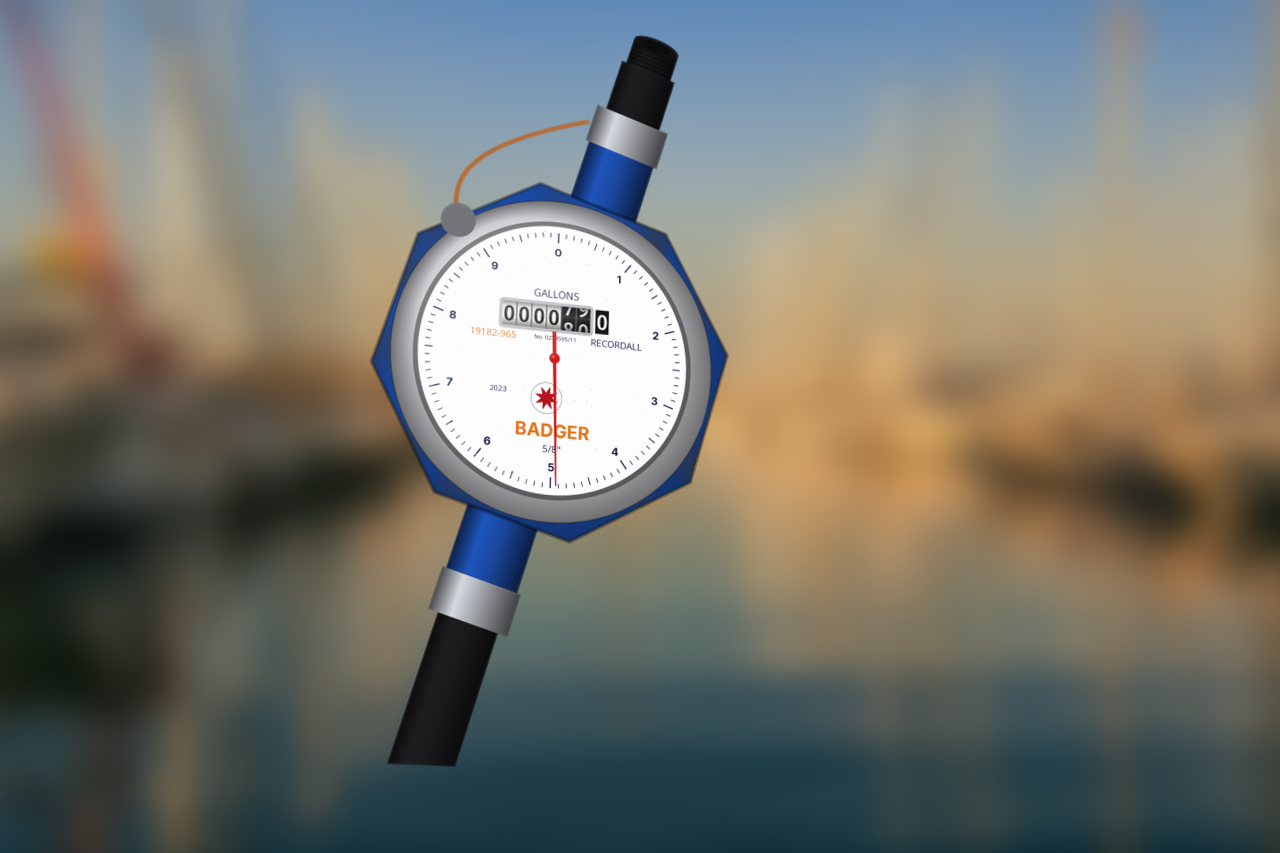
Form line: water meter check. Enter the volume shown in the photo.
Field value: 794.9 gal
